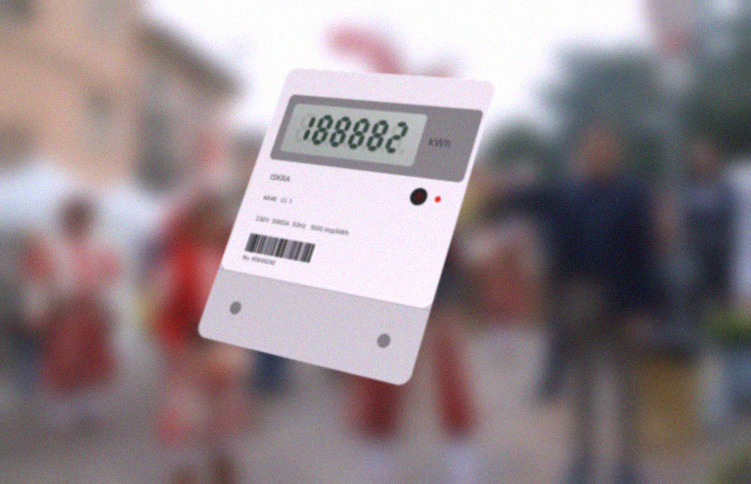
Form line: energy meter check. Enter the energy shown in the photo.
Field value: 188882 kWh
